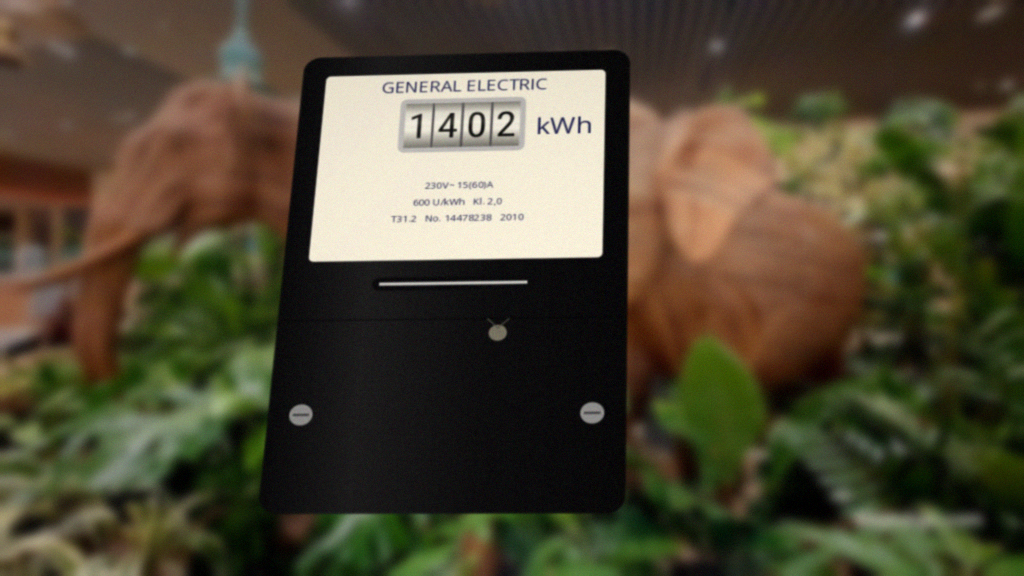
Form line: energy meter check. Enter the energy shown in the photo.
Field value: 1402 kWh
